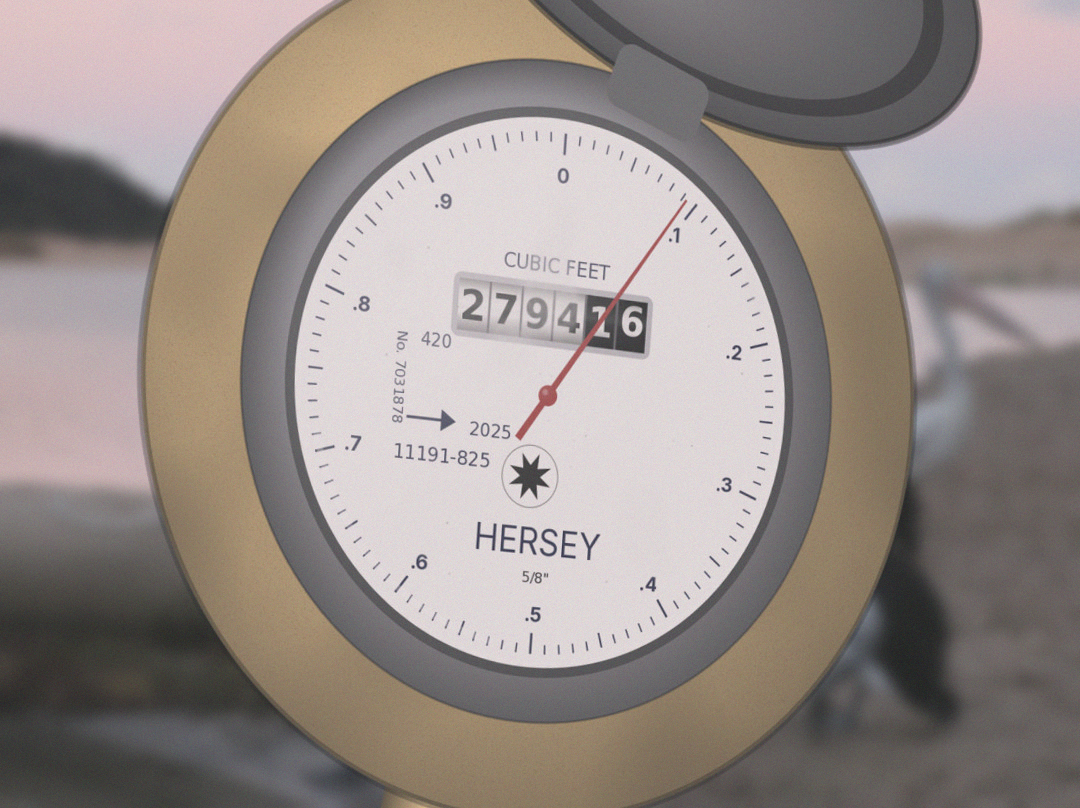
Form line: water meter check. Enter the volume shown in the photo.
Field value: 279416.09 ft³
